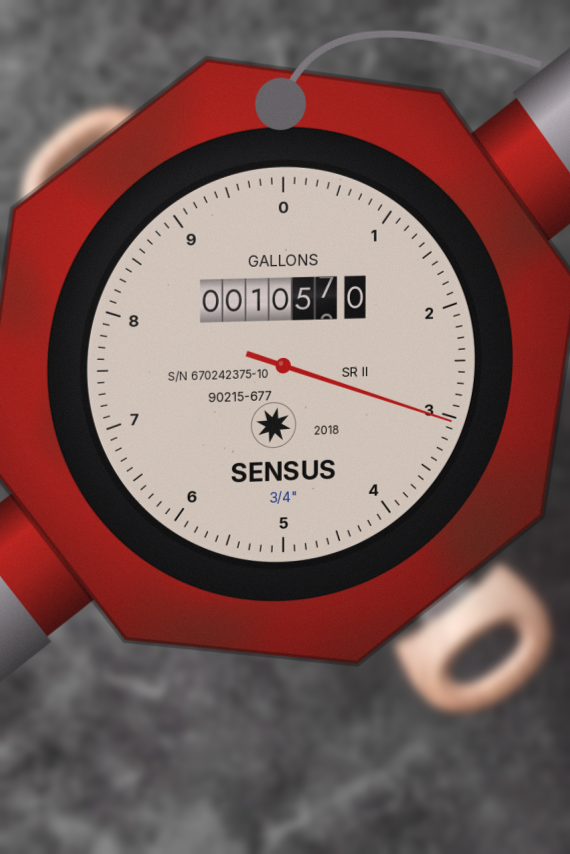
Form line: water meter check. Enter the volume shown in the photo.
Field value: 10573.0 gal
